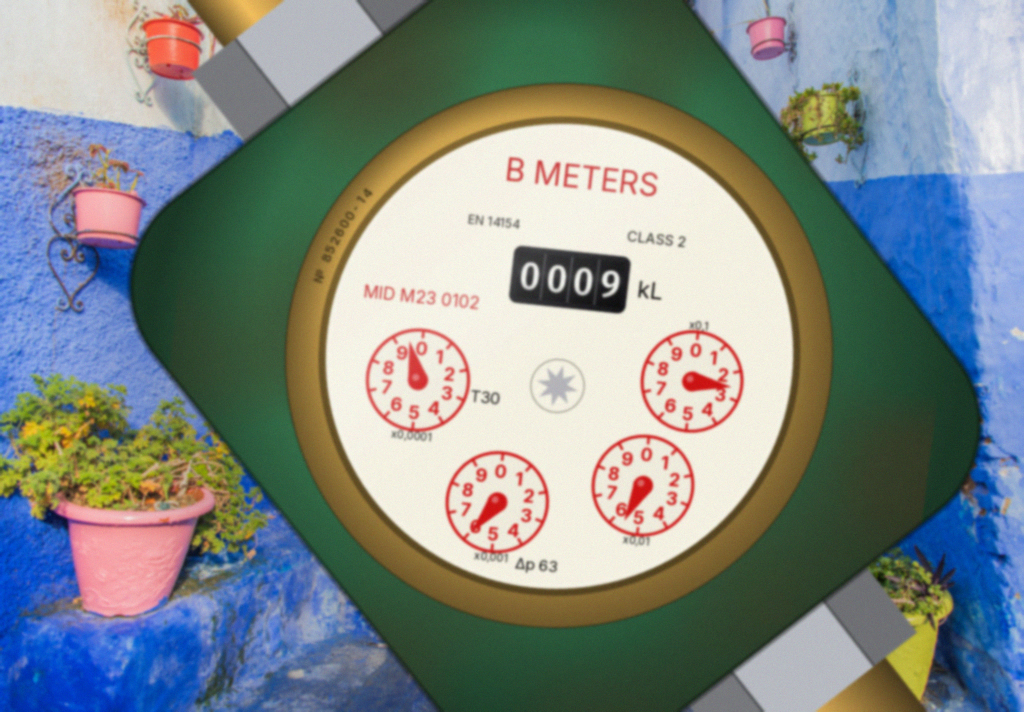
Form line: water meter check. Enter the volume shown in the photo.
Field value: 9.2559 kL
